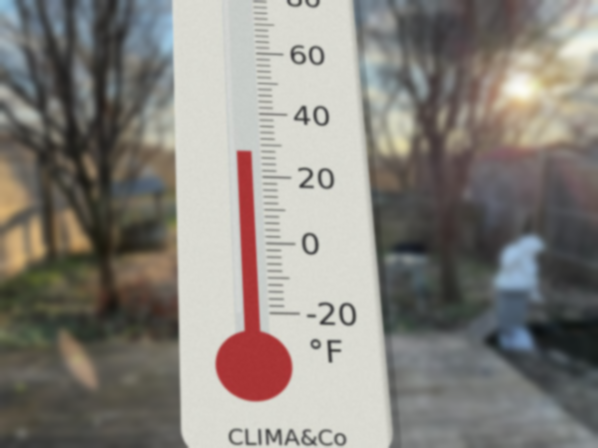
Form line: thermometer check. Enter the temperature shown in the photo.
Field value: 28 °F
